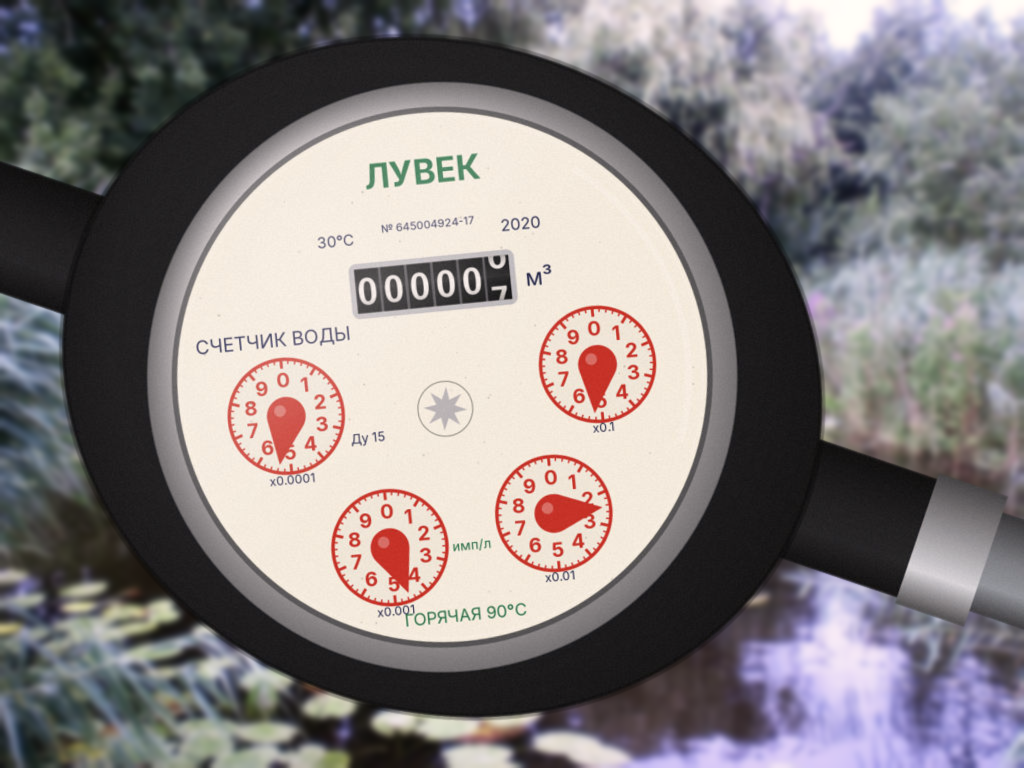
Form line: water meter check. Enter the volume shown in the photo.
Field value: 6.5245 m³
